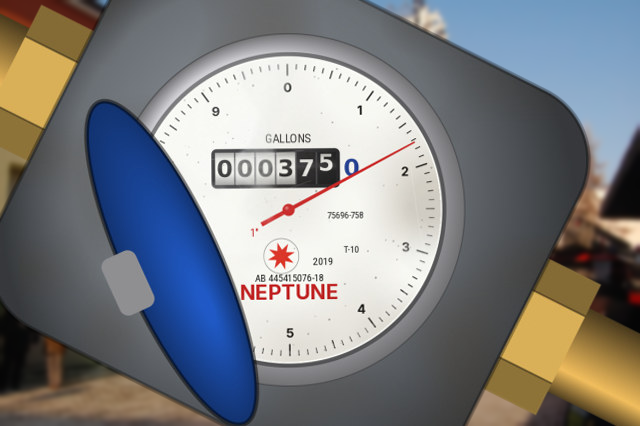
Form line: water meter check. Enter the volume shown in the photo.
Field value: 3751.7 gal
